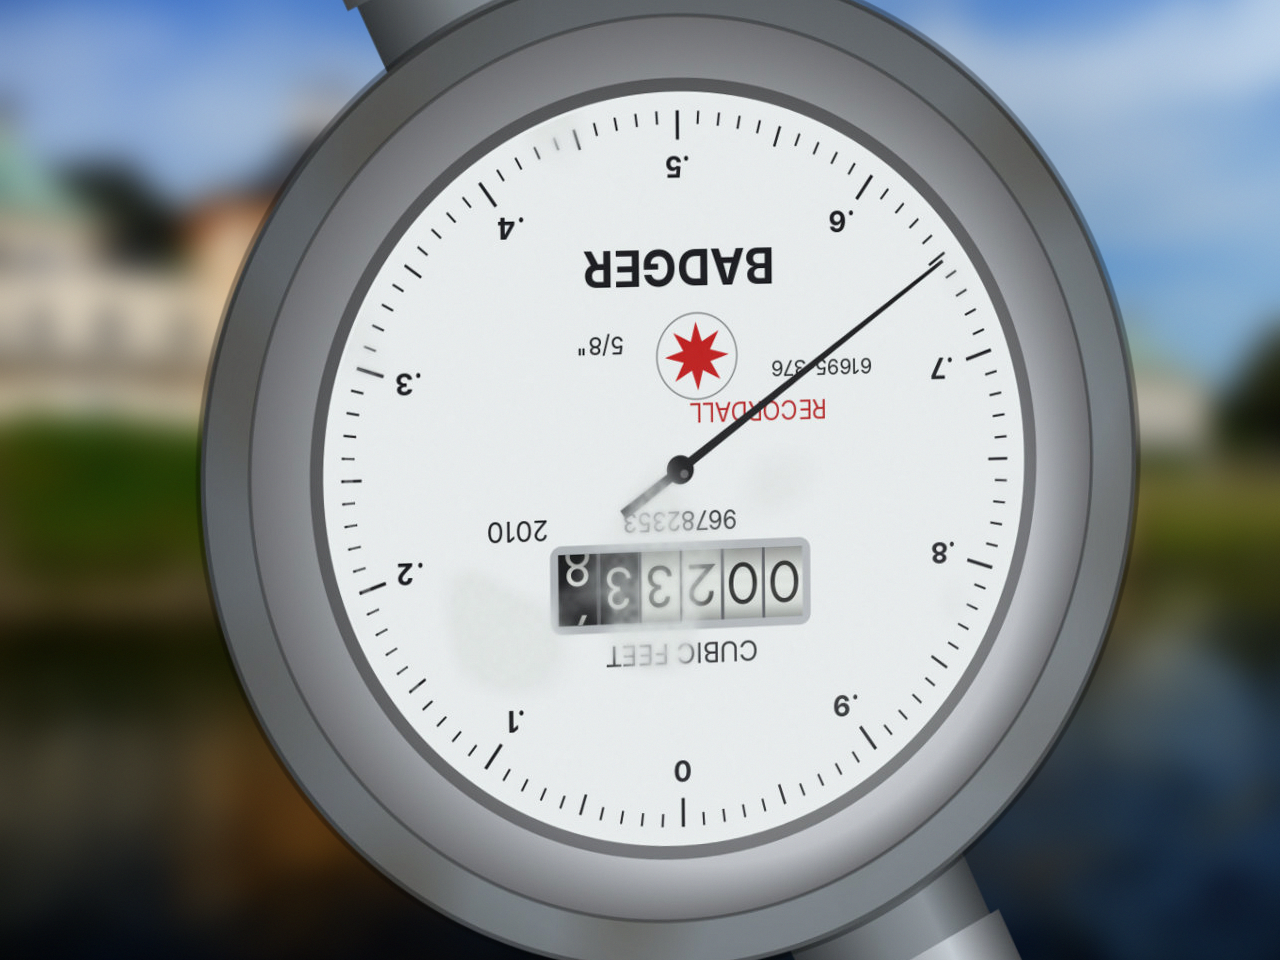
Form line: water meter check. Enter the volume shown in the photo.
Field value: 2337.65 ft³
